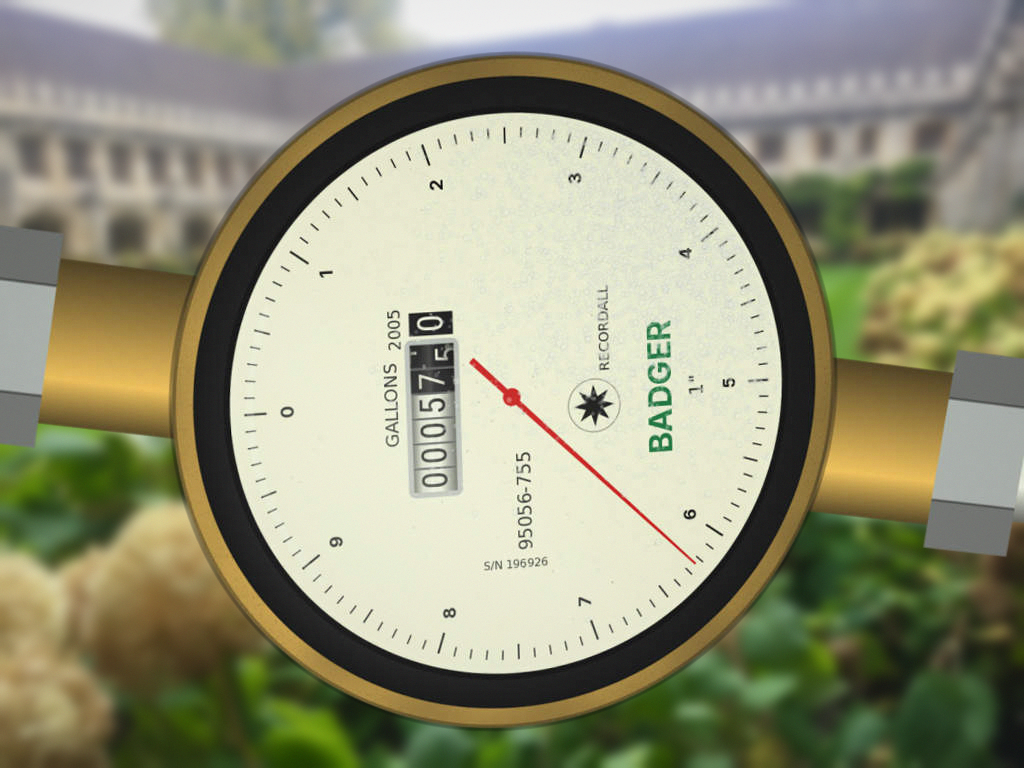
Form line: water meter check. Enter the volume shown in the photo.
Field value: 5746.2 gal
